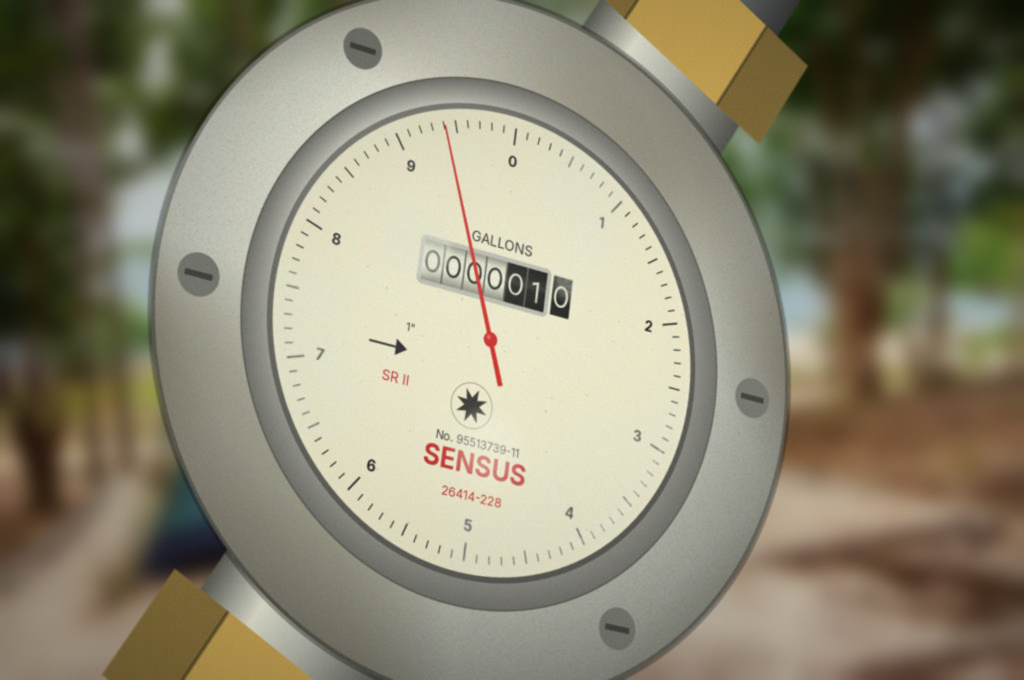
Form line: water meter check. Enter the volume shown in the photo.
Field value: 9.4 gal
